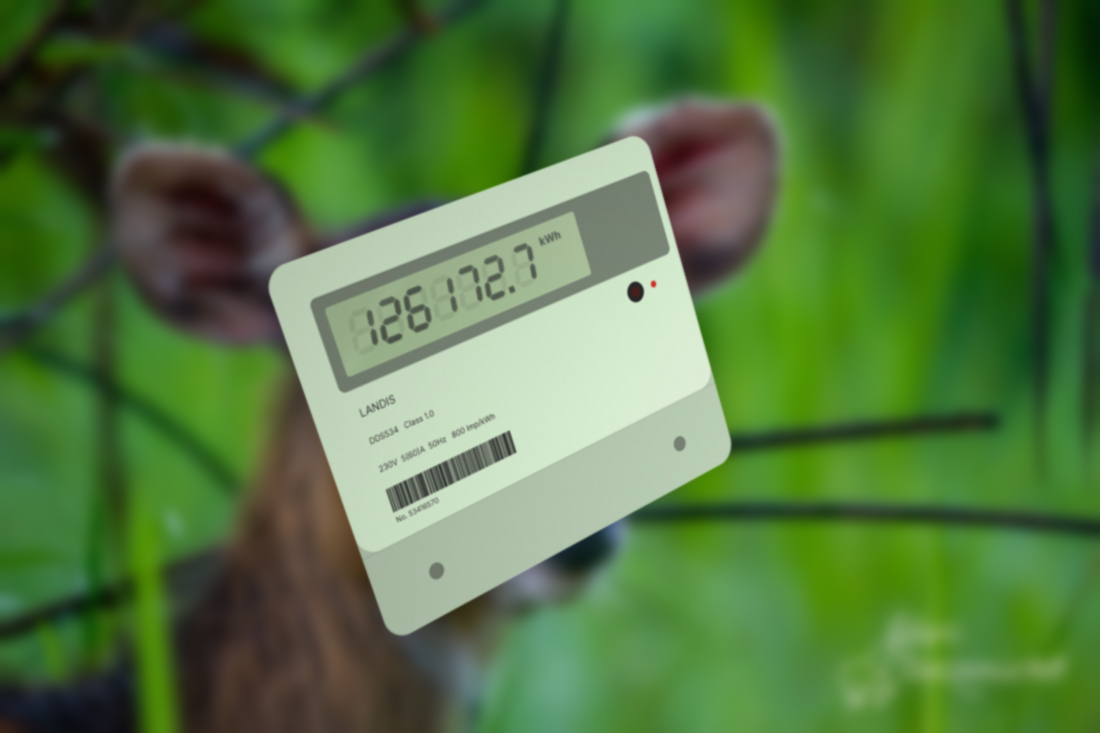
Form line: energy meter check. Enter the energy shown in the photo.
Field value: 126172.7 kWh
